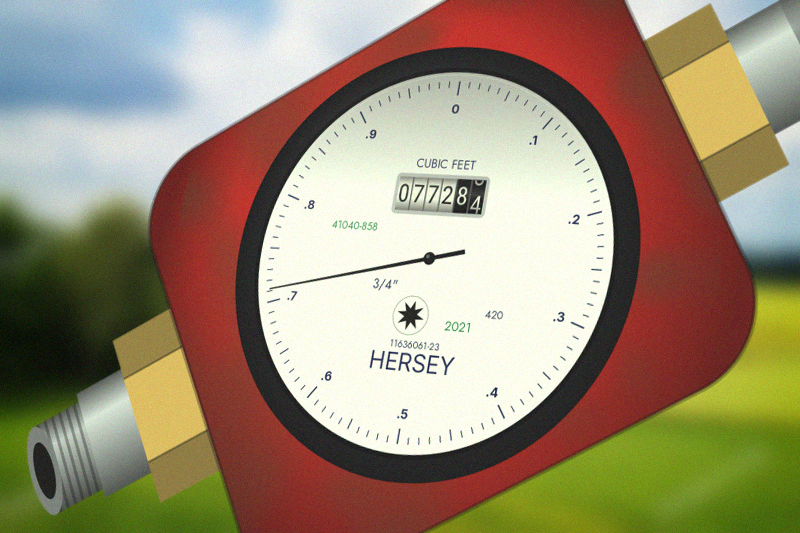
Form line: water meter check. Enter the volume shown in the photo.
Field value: 77283.71 ft³
